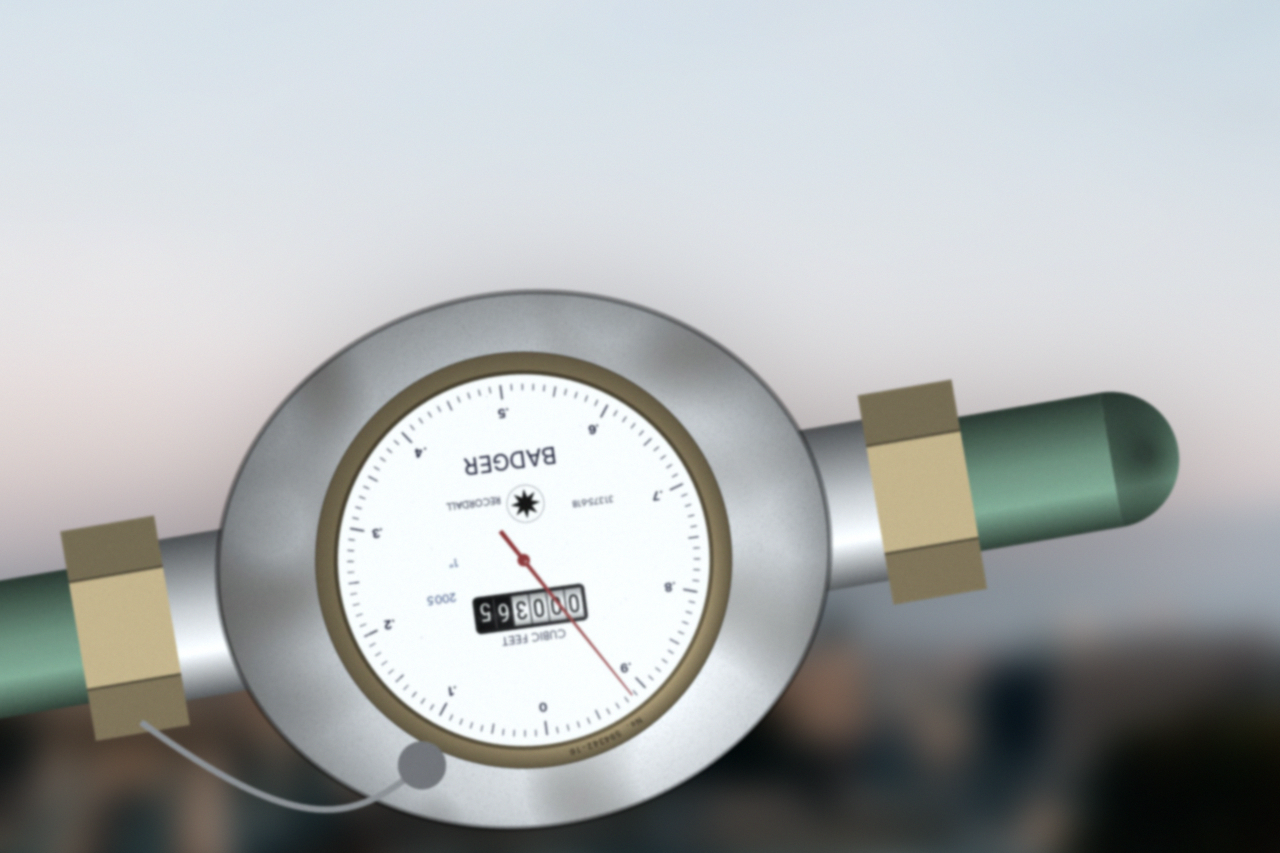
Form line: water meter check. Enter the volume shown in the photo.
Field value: 364.91 ft³
